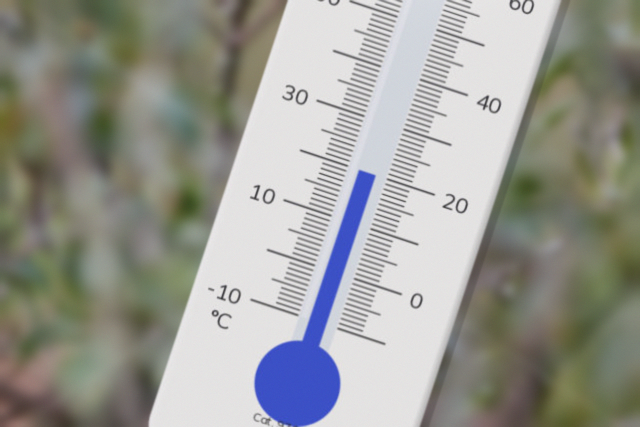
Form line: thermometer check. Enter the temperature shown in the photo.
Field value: 20 °C
